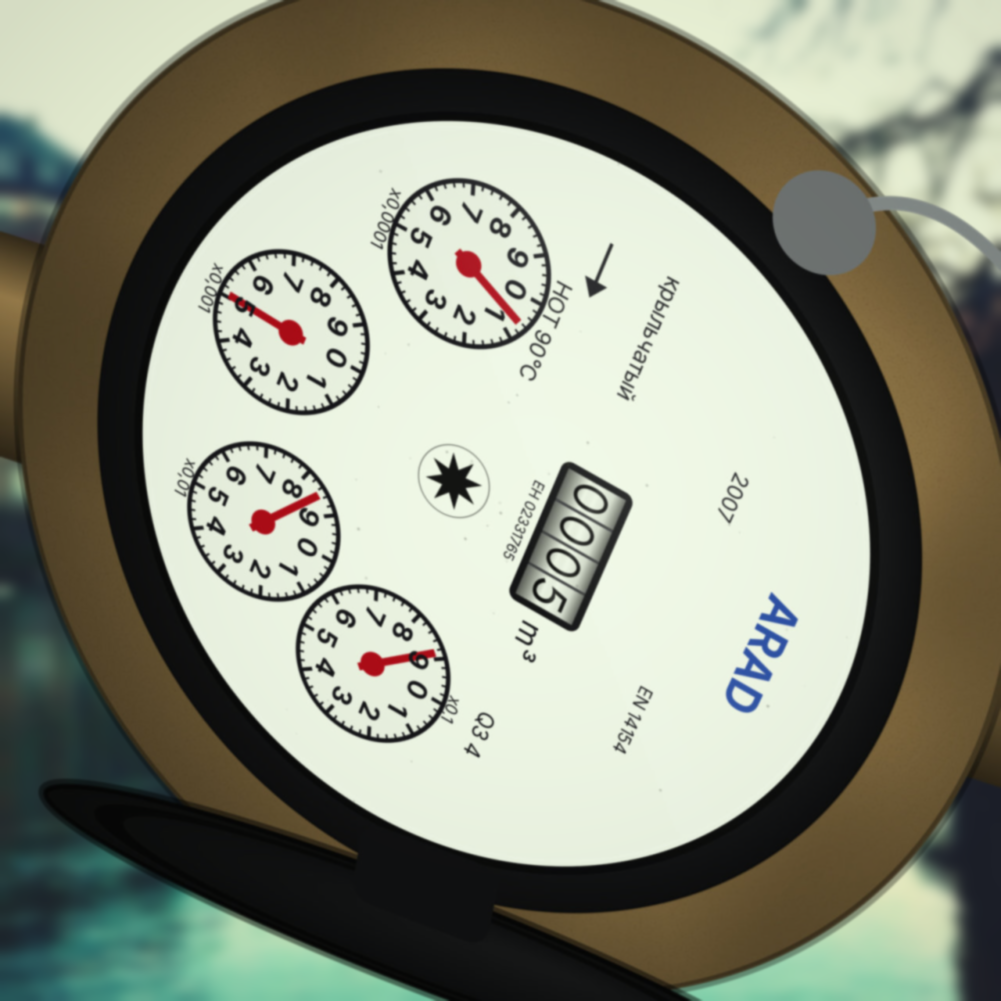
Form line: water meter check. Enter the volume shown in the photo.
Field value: 5.8850 m³
